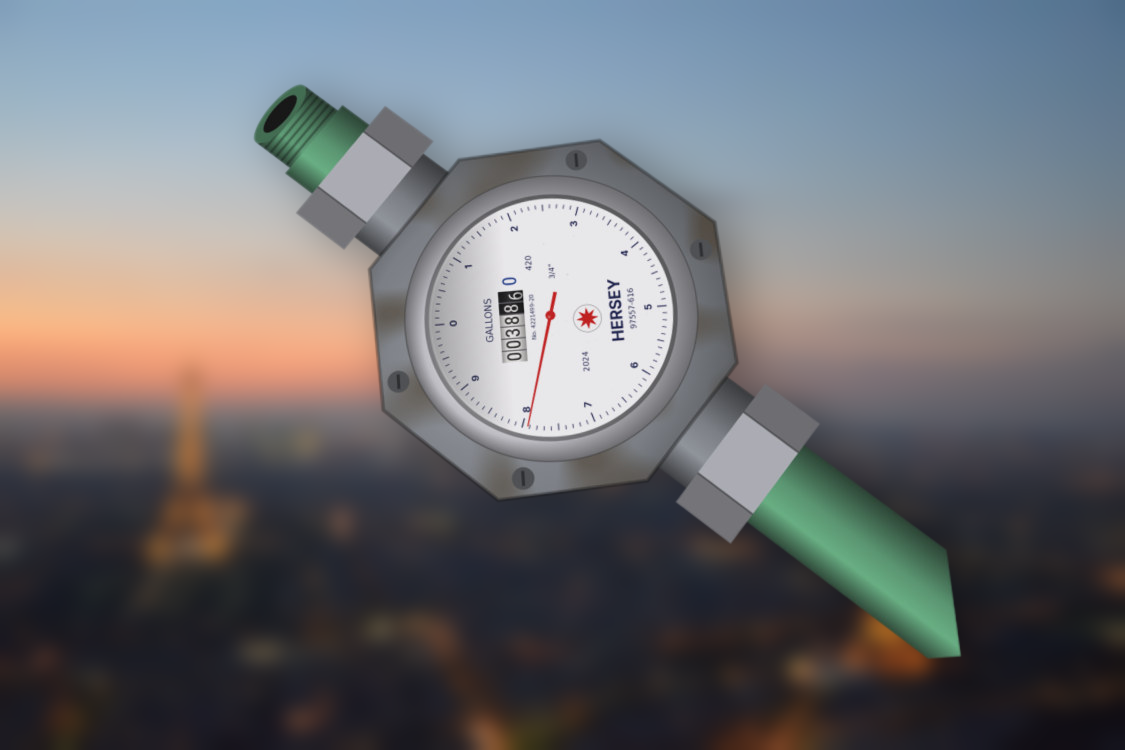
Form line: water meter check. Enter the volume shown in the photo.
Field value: 38857.9 gal
